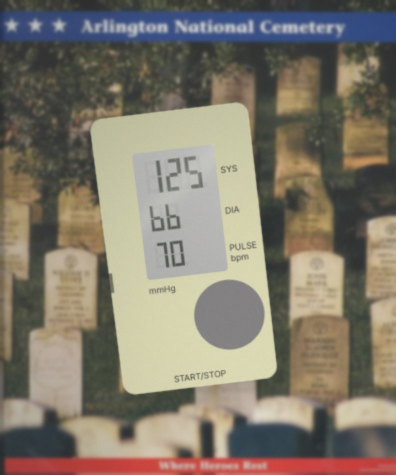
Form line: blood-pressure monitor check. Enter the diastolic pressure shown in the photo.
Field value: 66 mmHg
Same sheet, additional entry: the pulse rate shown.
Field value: 70 bpm
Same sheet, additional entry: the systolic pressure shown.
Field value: 125 mmHg
